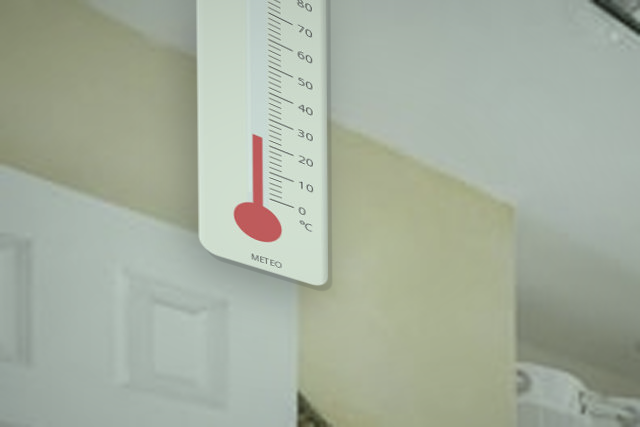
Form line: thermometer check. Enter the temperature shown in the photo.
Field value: 22 °C
